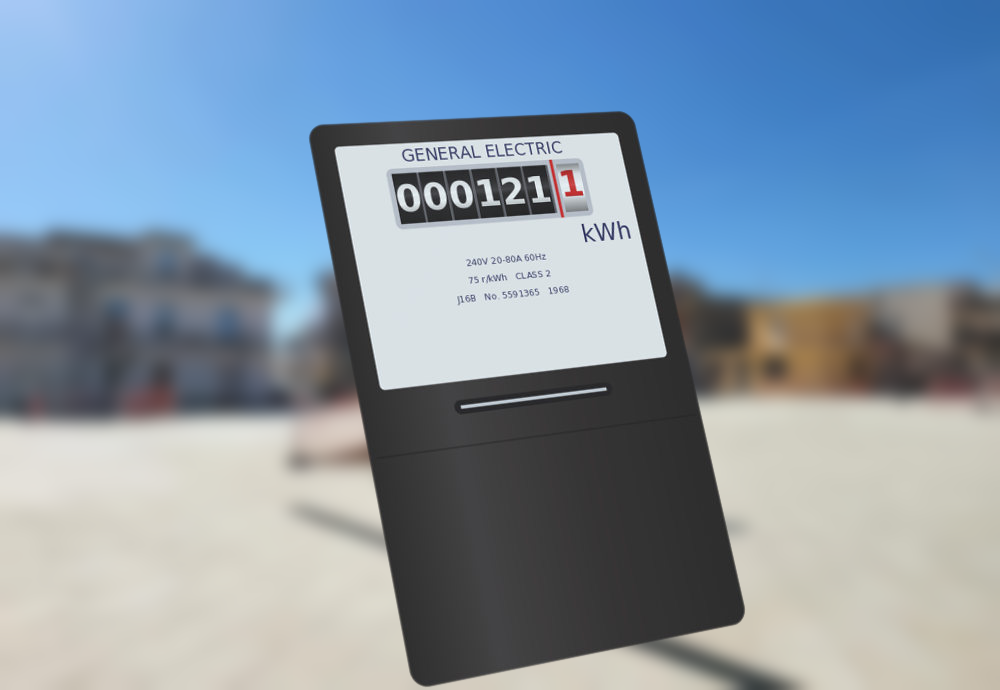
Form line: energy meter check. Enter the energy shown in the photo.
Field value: 121.1 kWh
